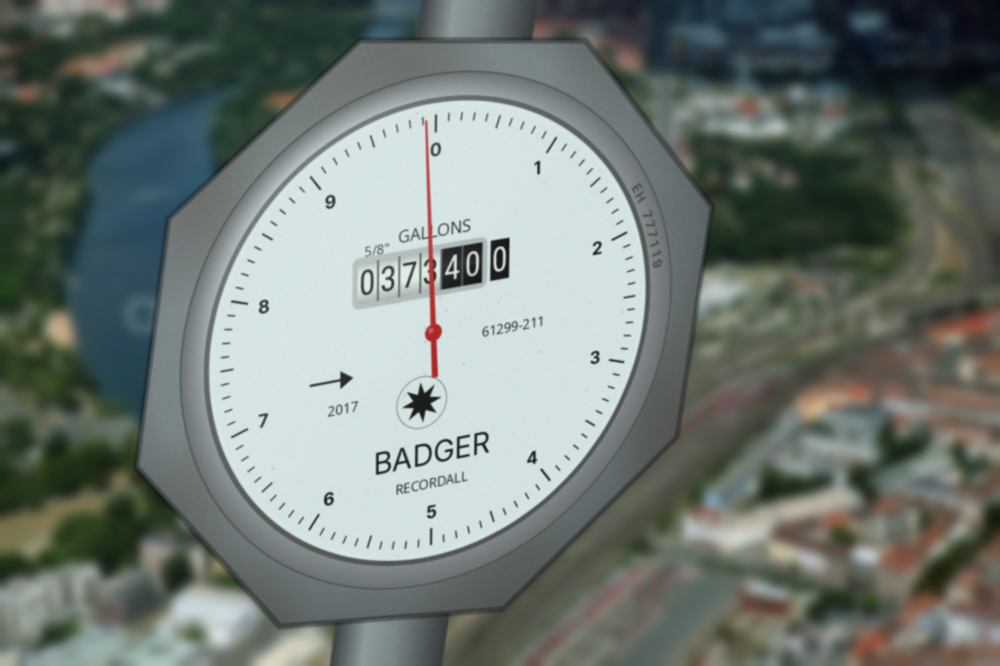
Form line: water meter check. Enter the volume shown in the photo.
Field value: 373399.9 gal
